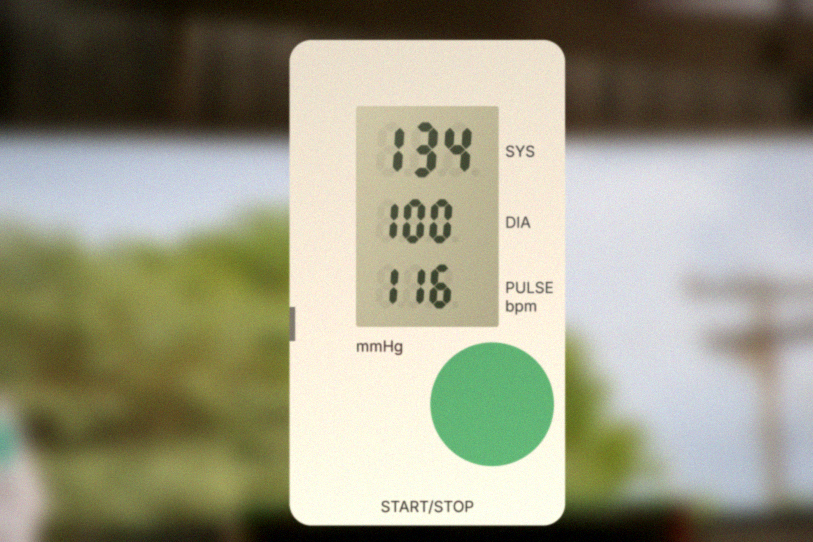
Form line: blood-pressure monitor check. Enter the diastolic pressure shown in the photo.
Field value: 100 mmHg
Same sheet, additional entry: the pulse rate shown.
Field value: 116 bpm
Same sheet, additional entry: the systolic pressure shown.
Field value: 134 mmHg
